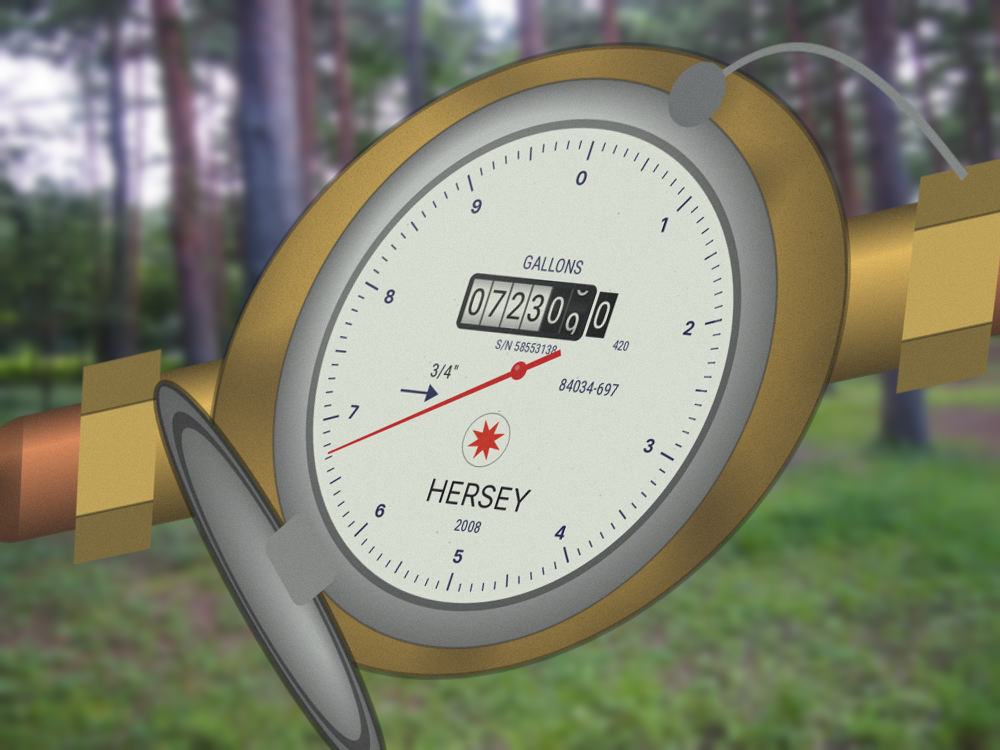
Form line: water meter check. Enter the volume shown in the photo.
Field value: 723086.7 gal
